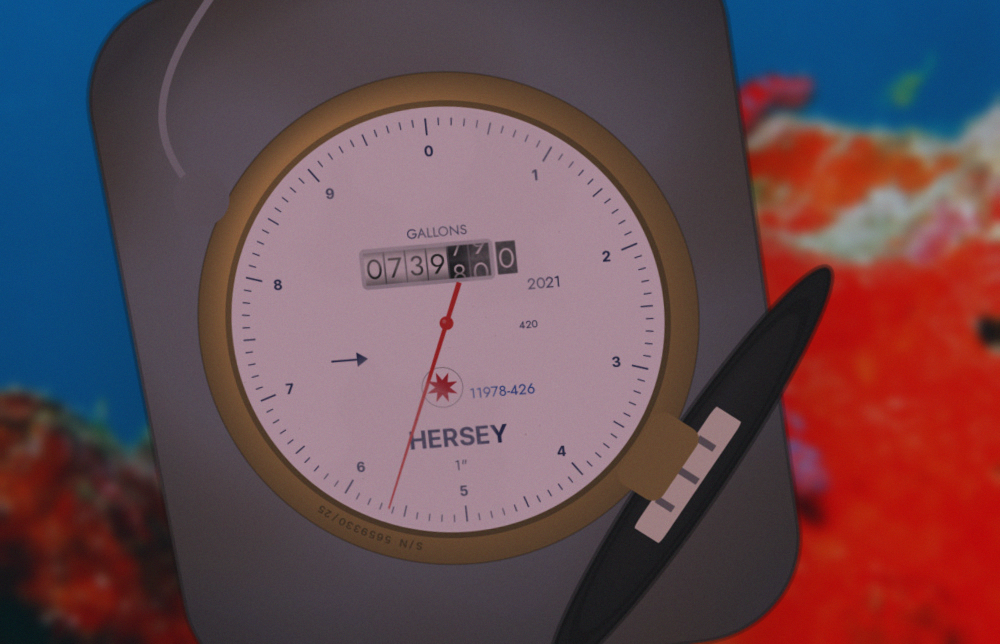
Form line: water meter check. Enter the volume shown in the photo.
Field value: 739795.6 gal
